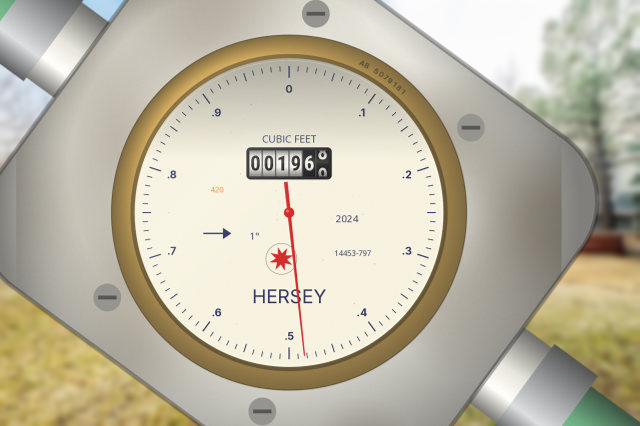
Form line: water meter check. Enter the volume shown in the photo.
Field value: 1968.48 ft³
